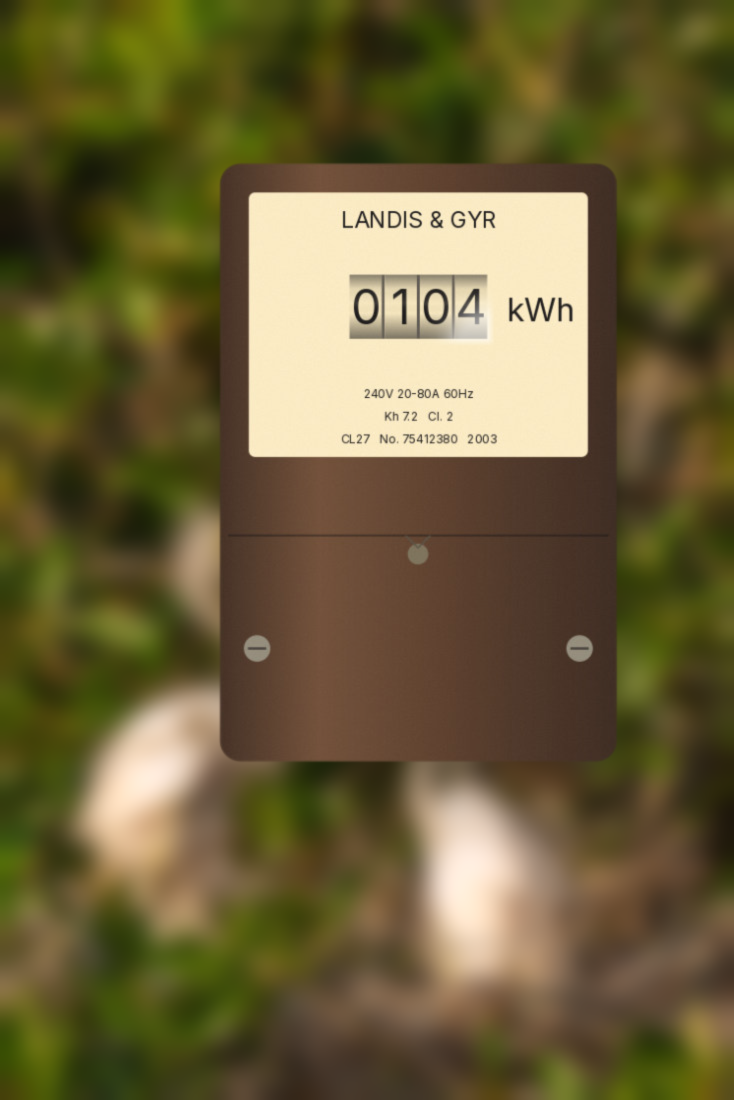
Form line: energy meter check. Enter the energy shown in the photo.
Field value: 104 kWh
